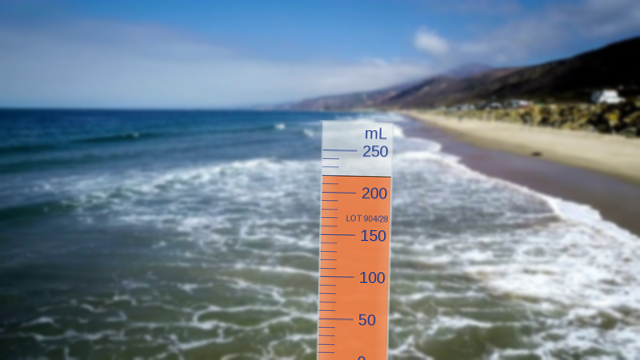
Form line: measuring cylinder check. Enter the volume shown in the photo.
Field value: 220 mL
